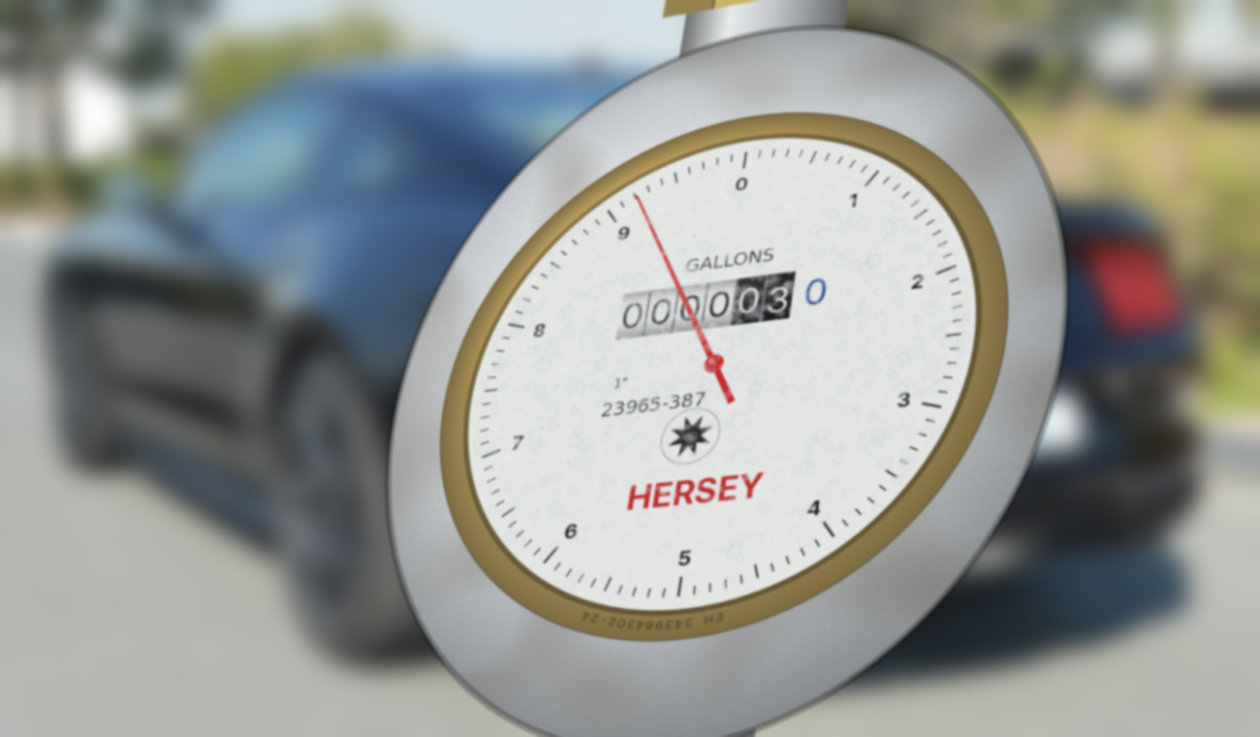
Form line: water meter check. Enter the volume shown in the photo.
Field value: 29.2 gal
